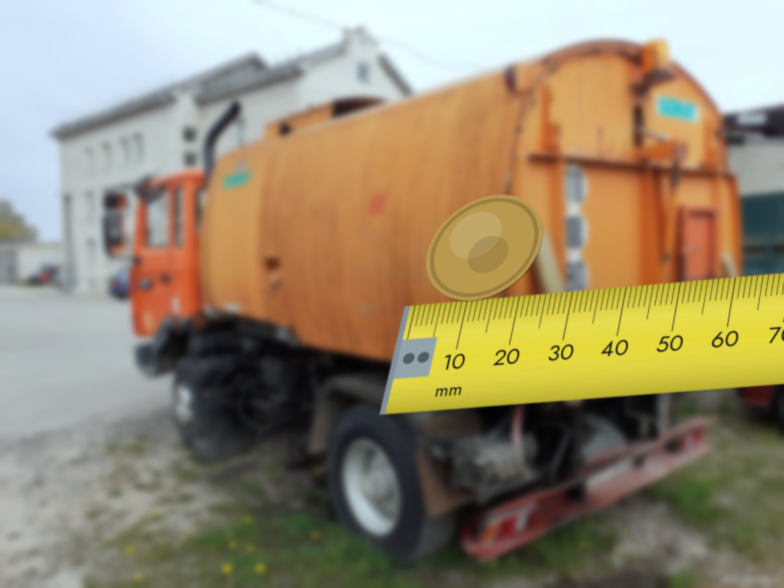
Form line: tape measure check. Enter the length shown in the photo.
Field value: 22 mm
